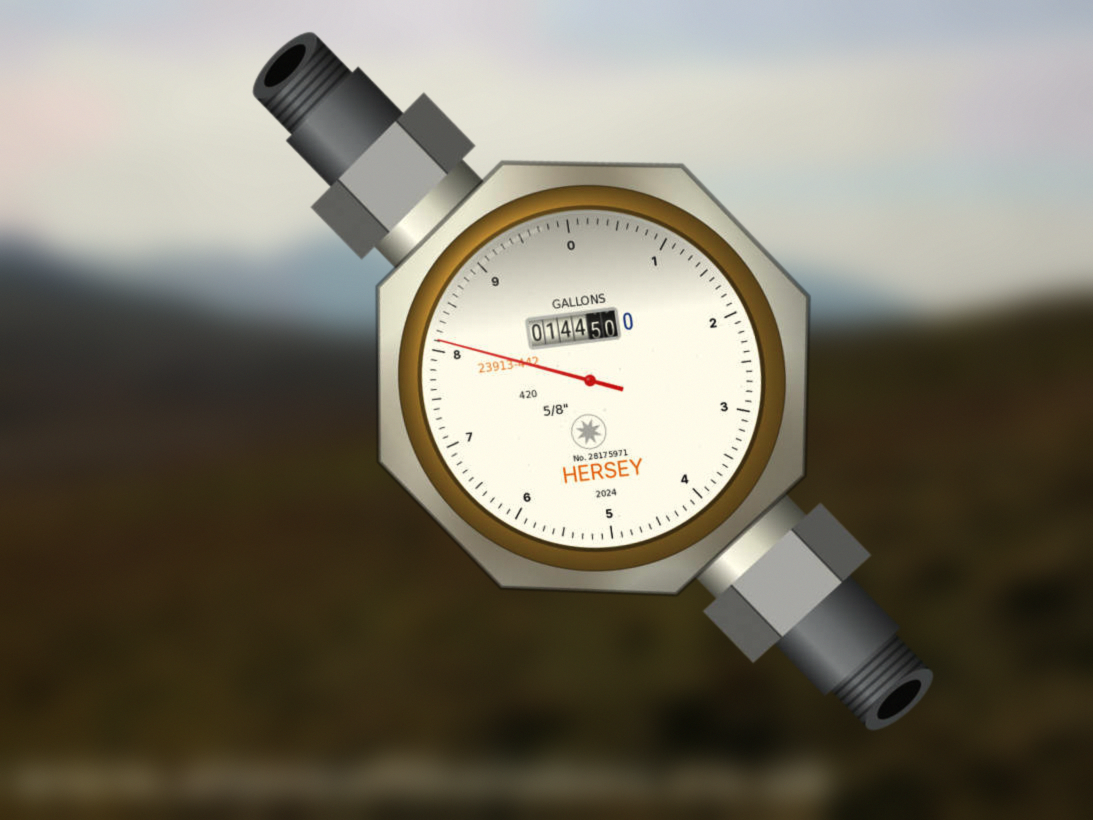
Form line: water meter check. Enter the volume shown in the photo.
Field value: 144498.1 gal
